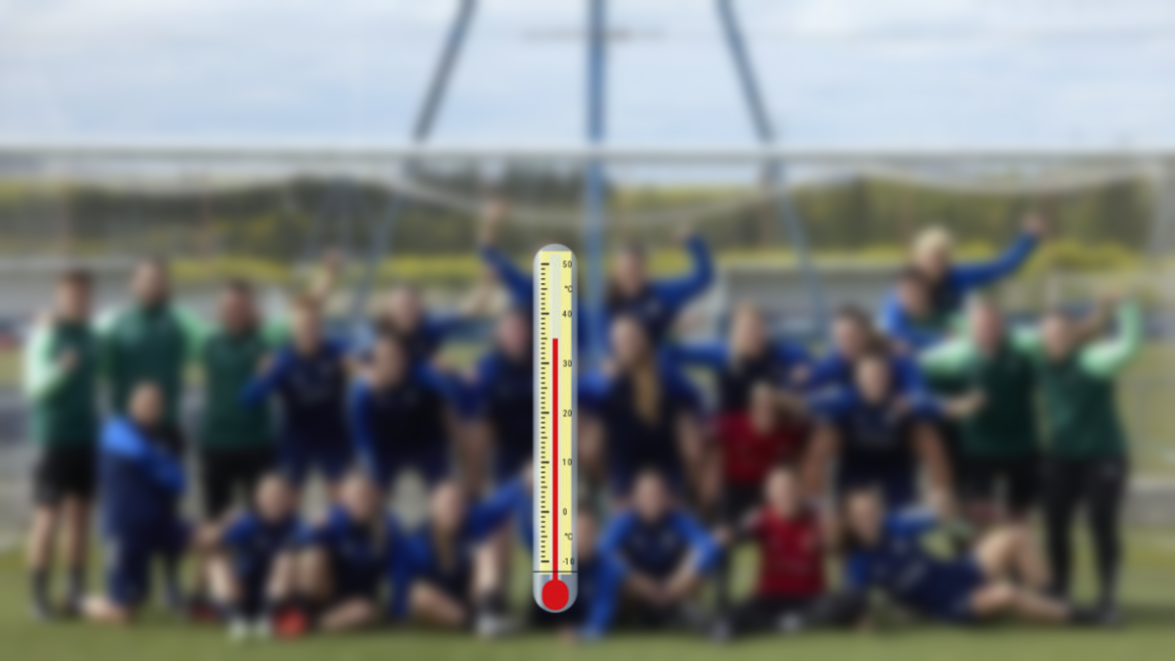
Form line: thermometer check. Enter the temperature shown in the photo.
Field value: 35 °C
